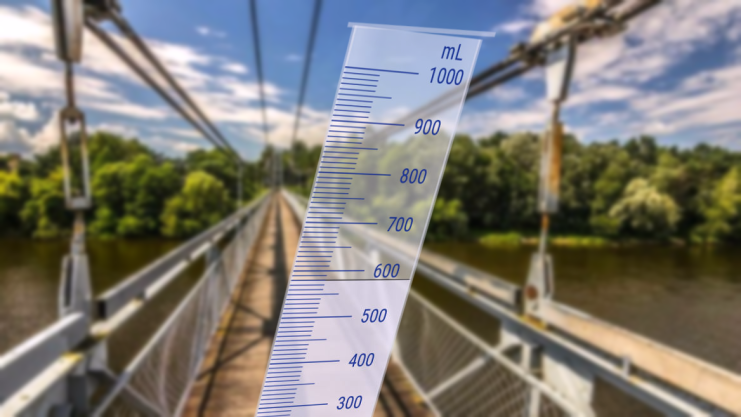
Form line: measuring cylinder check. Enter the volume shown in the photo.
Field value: 580 mL
